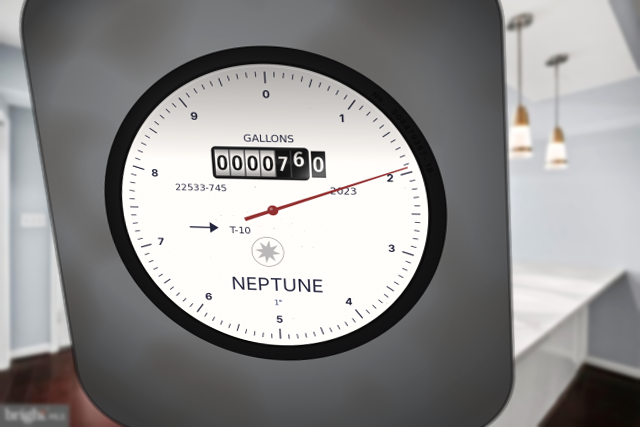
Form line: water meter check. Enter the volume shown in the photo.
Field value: 761.9 gal
